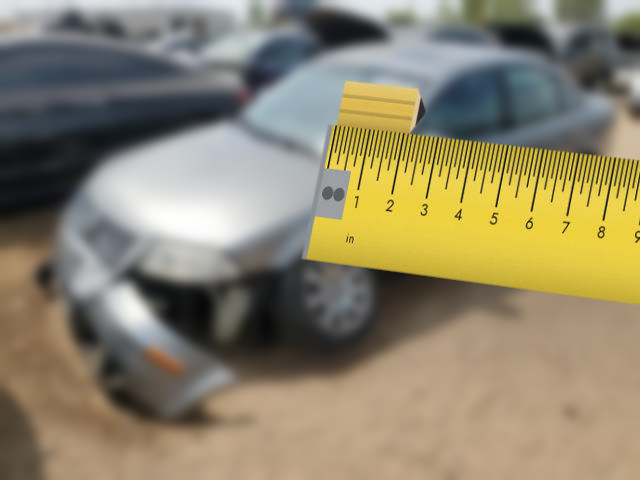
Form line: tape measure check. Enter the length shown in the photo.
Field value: 2.5 in
